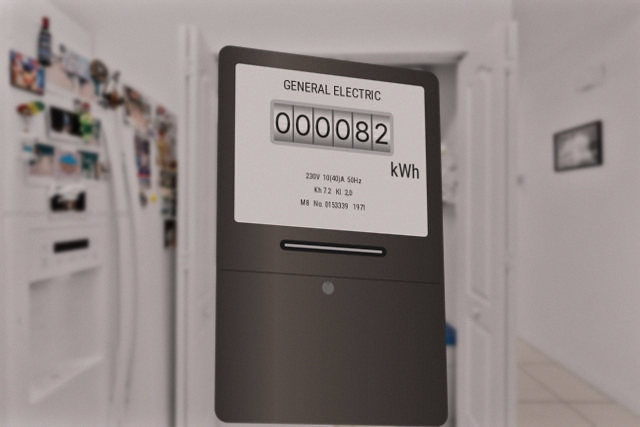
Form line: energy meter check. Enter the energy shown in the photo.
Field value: 82 kWh
